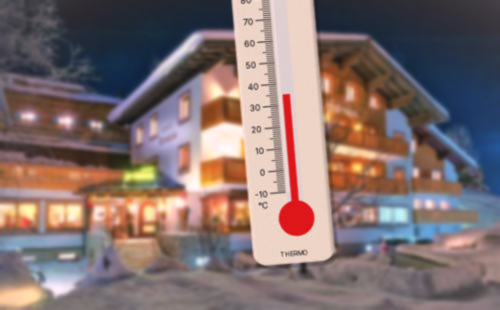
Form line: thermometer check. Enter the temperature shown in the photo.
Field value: 35 °C
